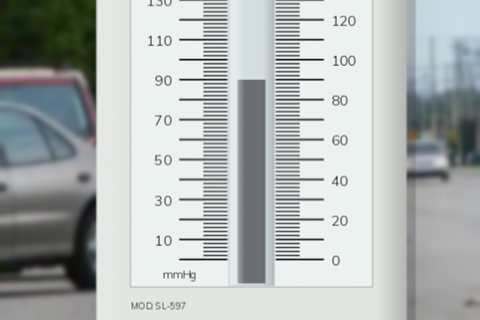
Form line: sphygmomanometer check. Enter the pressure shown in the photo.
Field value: 90 mmHg
